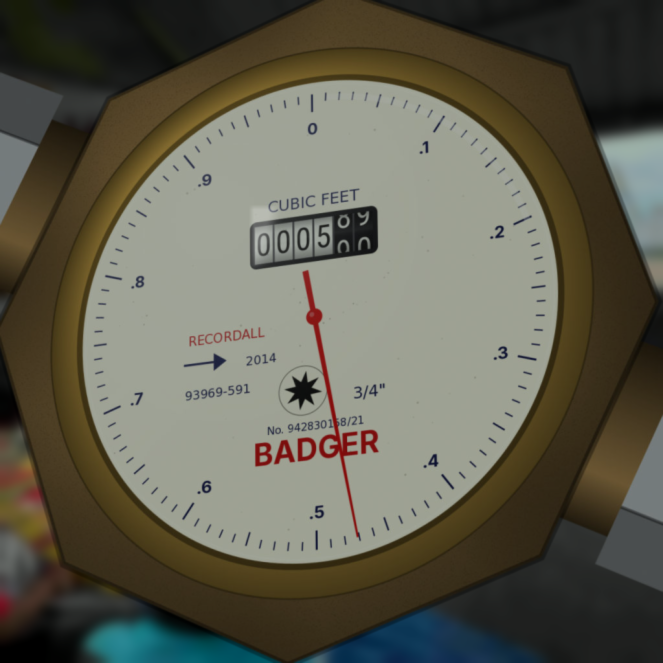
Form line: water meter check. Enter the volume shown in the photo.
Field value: 589.47 ft³
